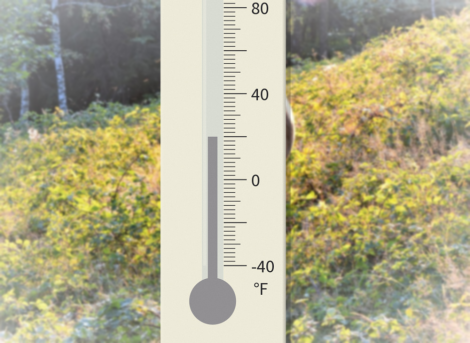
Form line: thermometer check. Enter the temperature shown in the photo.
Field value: 20 °F
